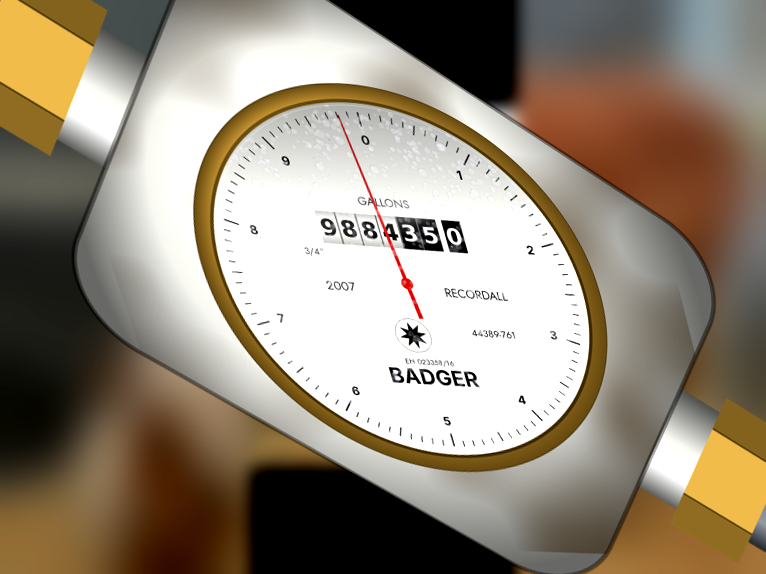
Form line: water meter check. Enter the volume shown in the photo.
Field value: 9884349.8 gal
